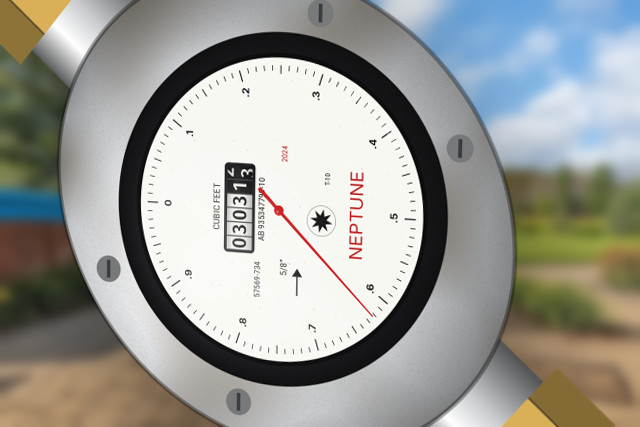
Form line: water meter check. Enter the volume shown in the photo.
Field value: 30312.62 ft³
